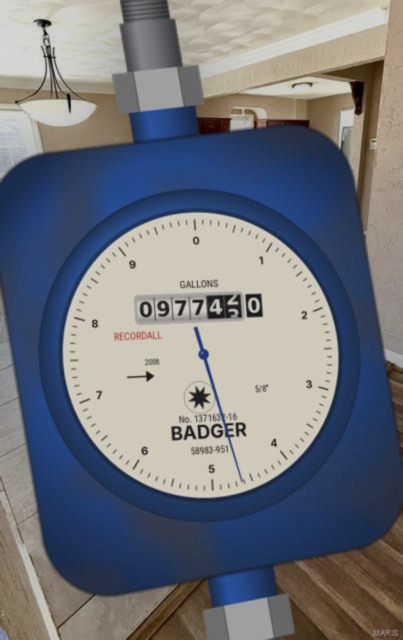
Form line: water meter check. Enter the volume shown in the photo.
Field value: 977424.6 gal
